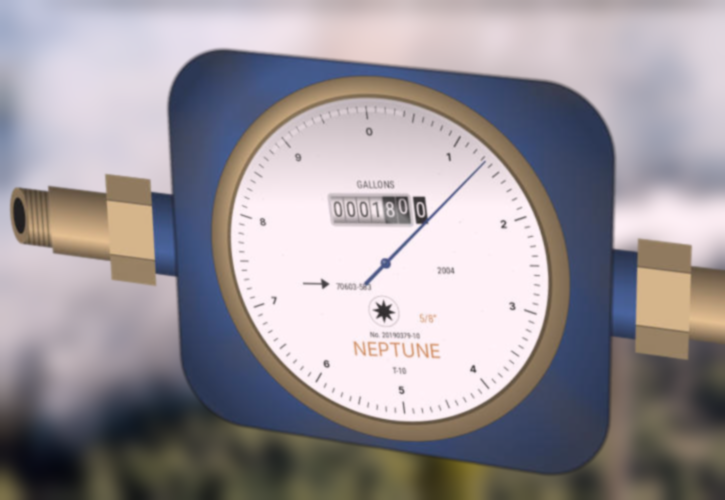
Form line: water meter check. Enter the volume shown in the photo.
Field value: 1801.3 gal
